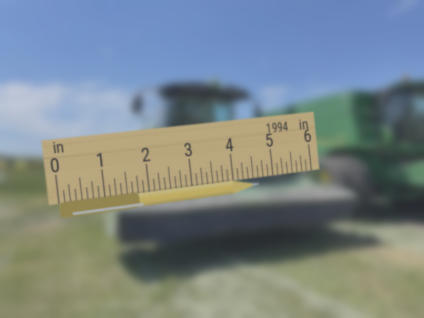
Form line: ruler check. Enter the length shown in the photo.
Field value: 4.625 in
